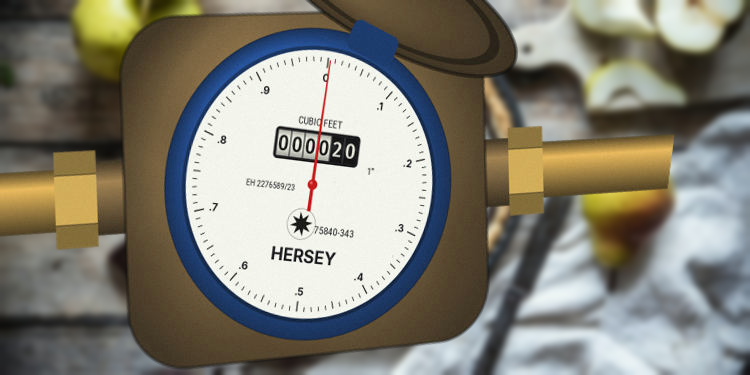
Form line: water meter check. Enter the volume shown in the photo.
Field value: 20.00 ft³
